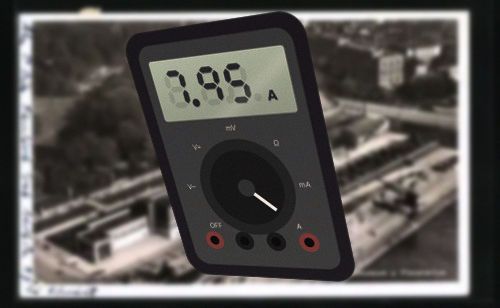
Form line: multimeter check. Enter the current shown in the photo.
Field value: 7.95 A
